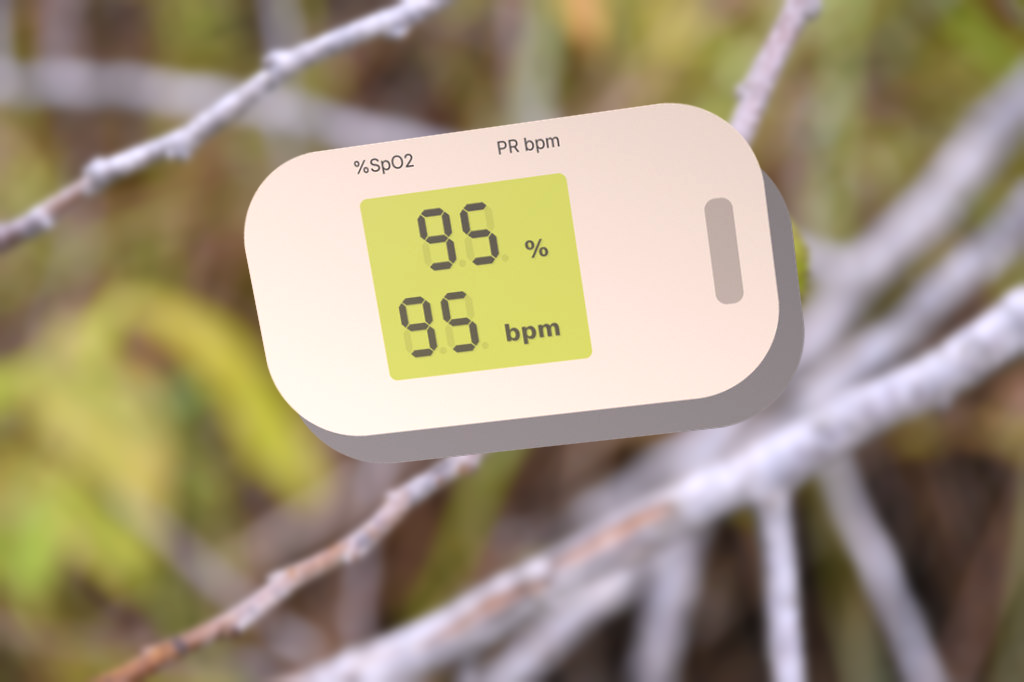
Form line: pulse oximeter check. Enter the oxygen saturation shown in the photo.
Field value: 95 %
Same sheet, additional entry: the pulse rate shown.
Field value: 95 bpm
